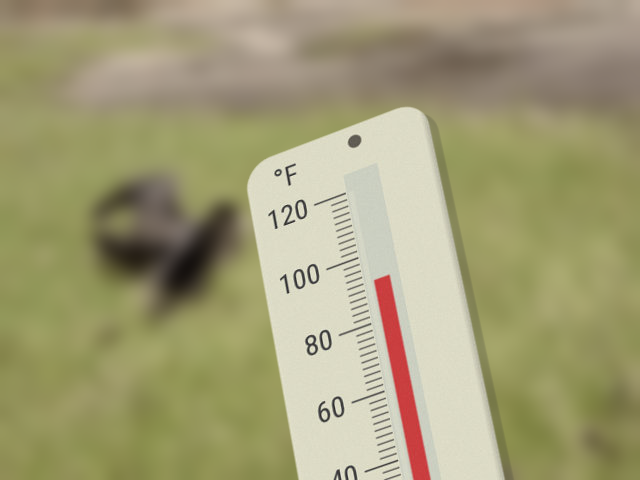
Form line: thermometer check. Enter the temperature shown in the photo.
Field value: 92 °F
